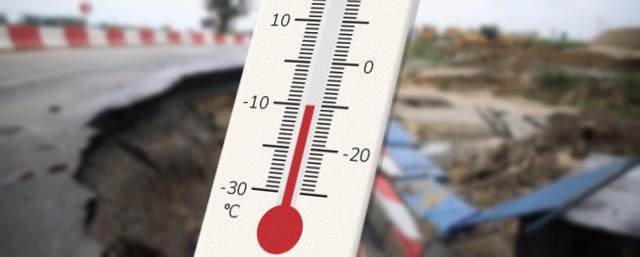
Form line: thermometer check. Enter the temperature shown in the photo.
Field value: -10 °C
